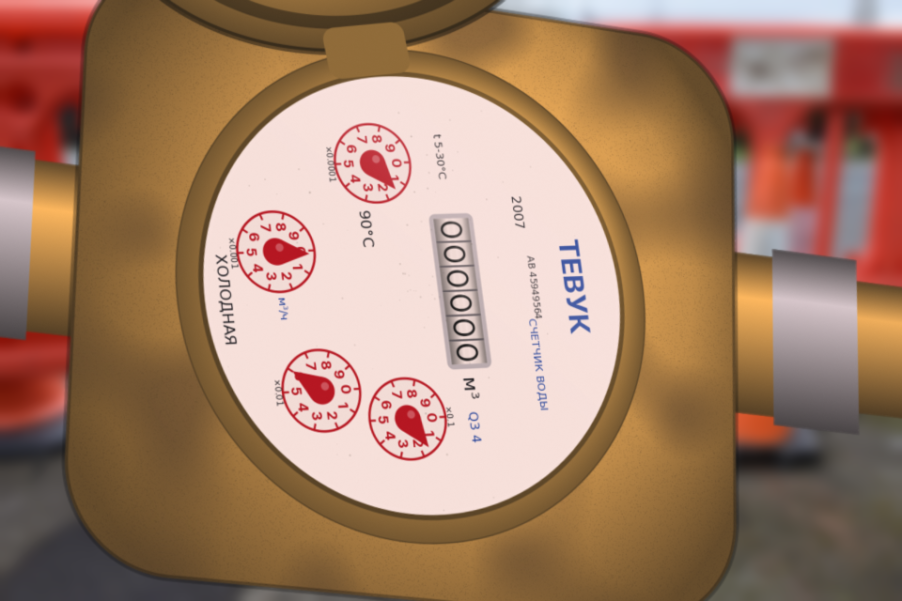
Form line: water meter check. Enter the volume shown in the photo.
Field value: 0.1601 m³
